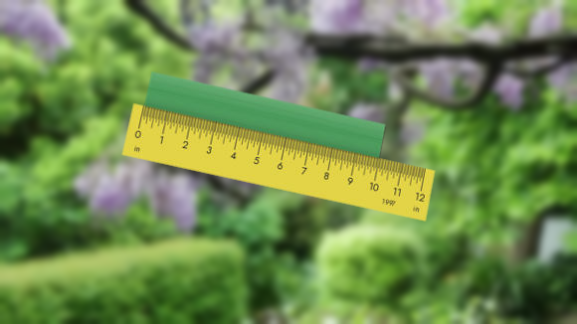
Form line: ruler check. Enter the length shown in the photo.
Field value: 10 in
